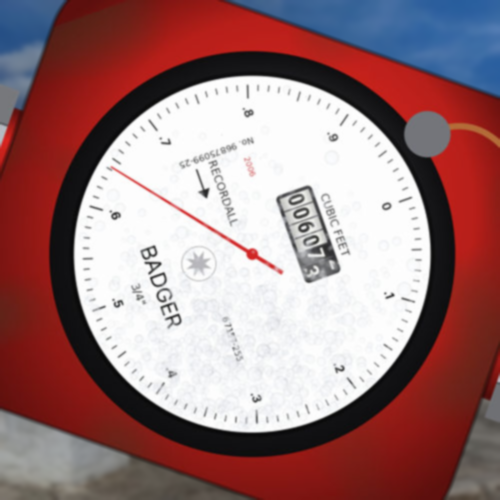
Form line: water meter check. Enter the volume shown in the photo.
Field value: 6072.64 ft³
